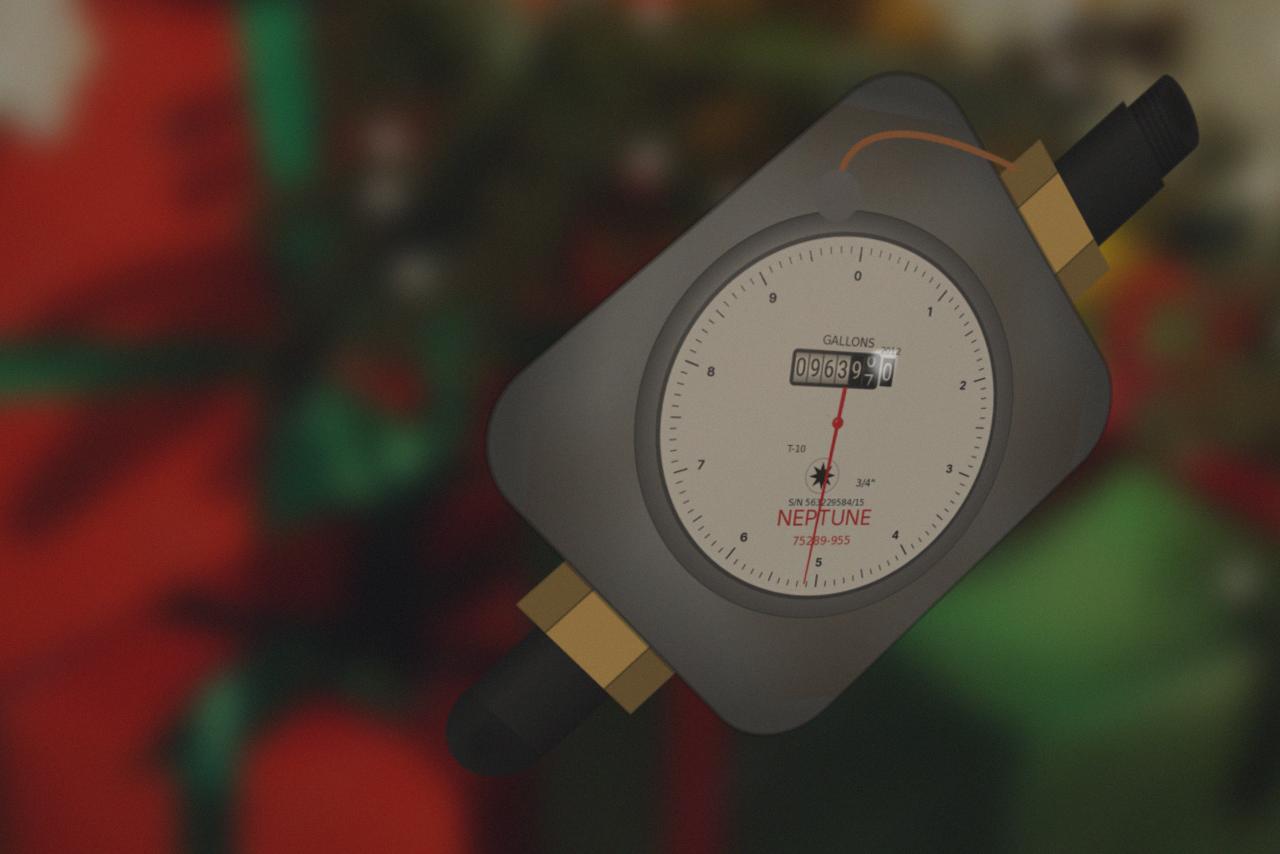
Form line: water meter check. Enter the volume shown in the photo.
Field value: 963965.1 gal
